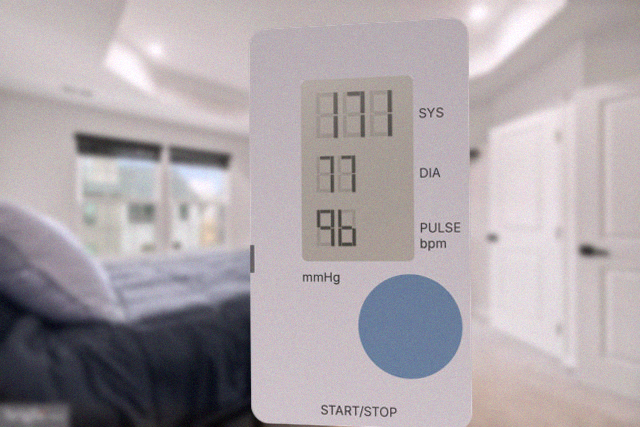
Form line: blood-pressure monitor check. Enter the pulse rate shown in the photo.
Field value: 96 bpm
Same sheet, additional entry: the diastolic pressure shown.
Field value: 77 mmHg
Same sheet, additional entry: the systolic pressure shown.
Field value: 171 mmHg
